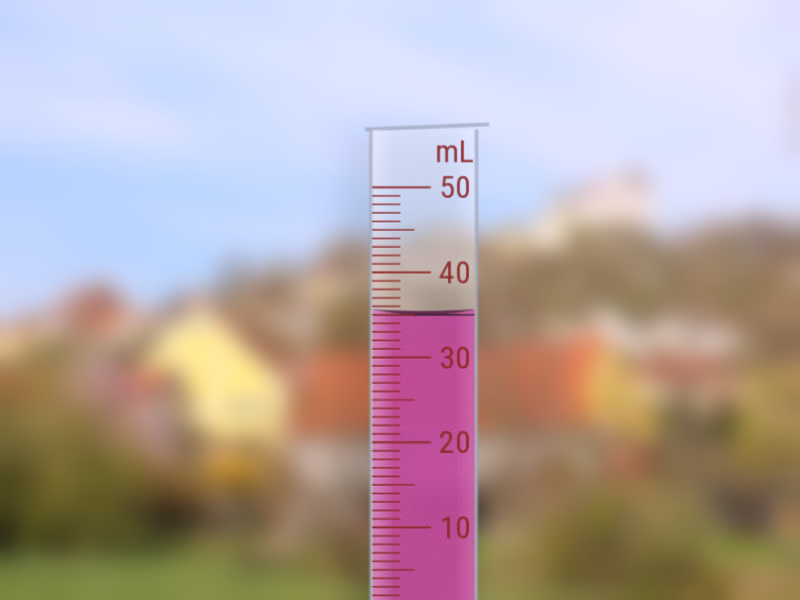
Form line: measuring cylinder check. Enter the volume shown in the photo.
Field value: 35 mL
